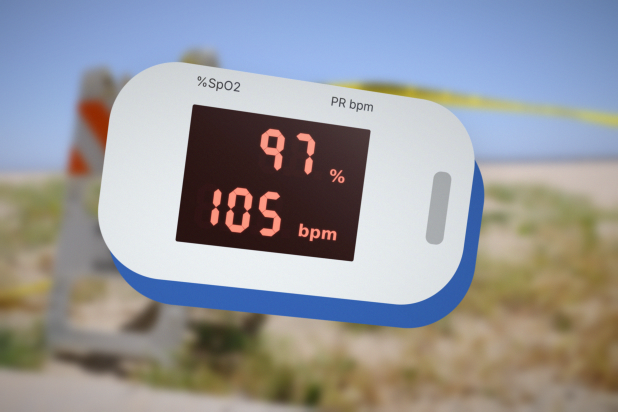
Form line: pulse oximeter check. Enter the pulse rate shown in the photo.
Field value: 105 bpm
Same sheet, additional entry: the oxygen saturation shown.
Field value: 97 %
